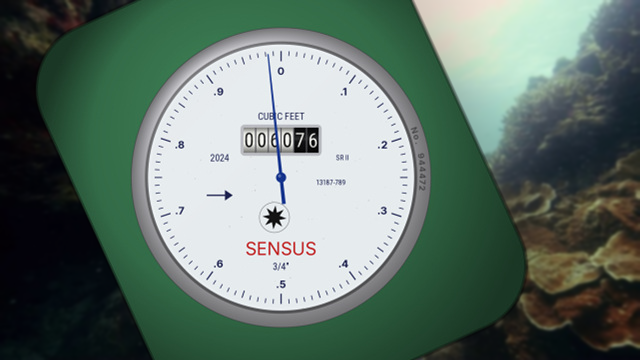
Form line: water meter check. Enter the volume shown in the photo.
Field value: 6075.98 ft³
